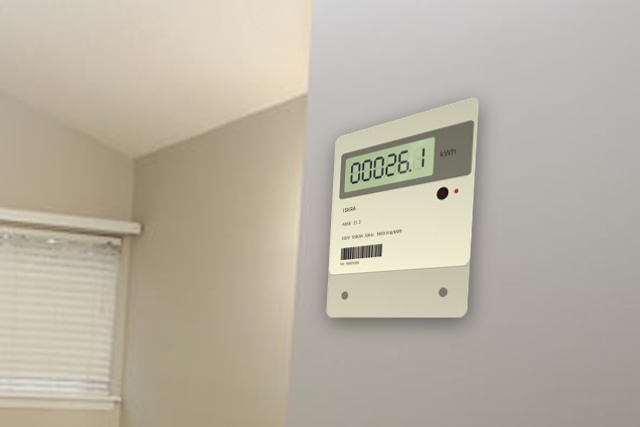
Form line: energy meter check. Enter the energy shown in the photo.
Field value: 26.1 kWh
